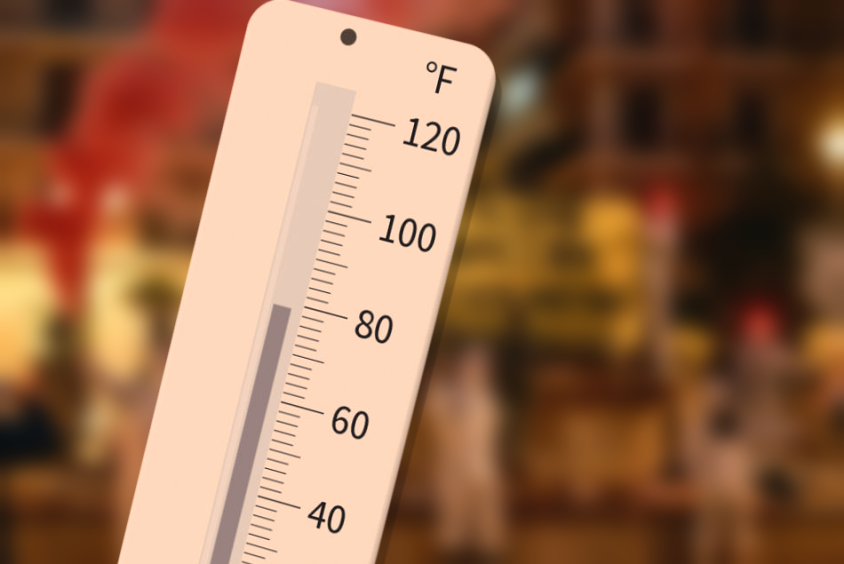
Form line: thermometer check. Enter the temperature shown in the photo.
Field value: 79 °F
